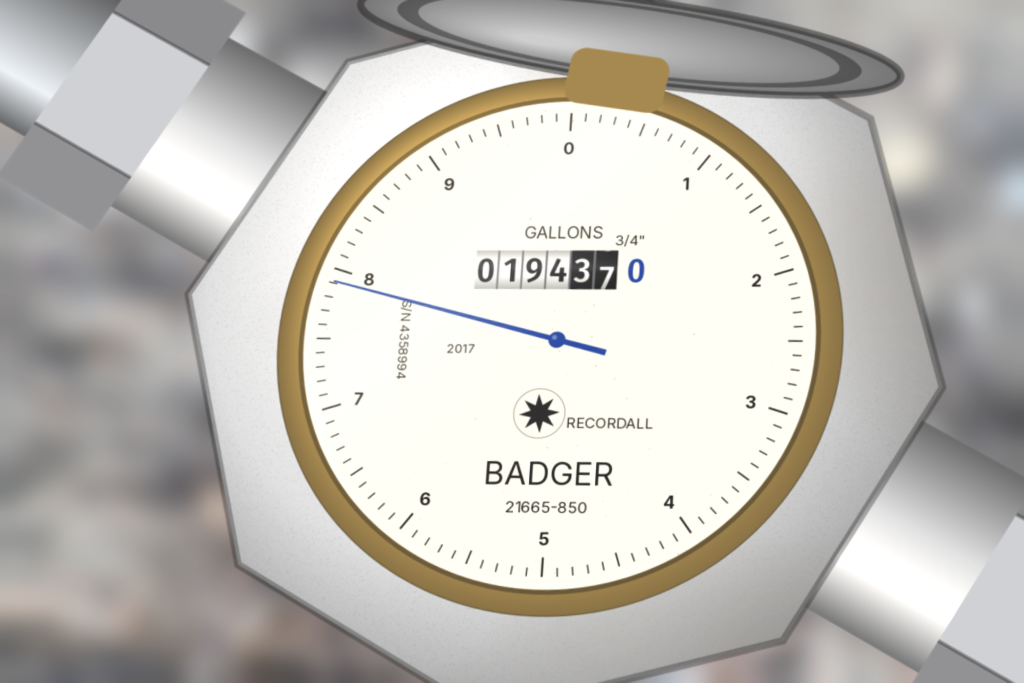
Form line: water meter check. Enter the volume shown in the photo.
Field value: 194367.9 gal
